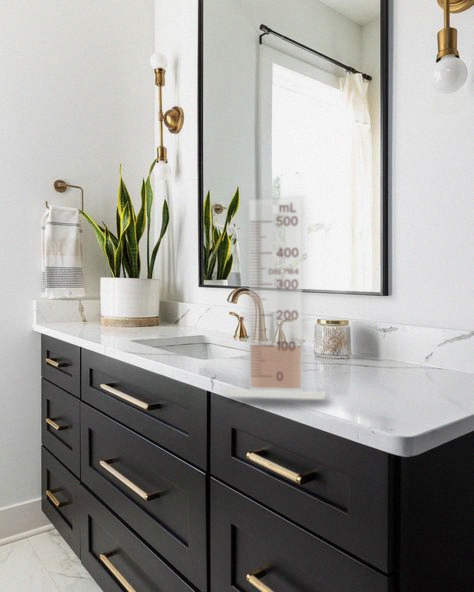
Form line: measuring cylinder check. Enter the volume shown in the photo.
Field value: 100 mL
